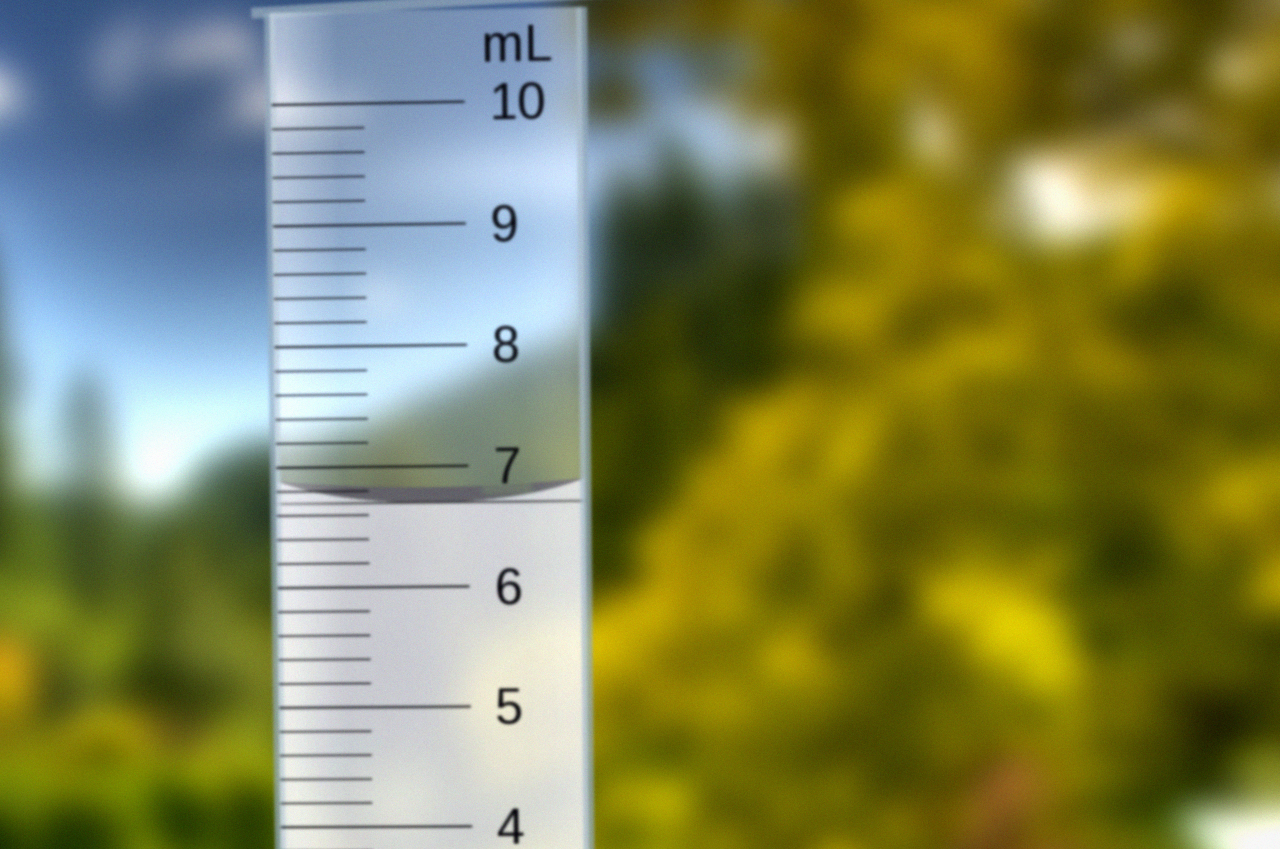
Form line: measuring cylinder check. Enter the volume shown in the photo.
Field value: 6.7 mL
